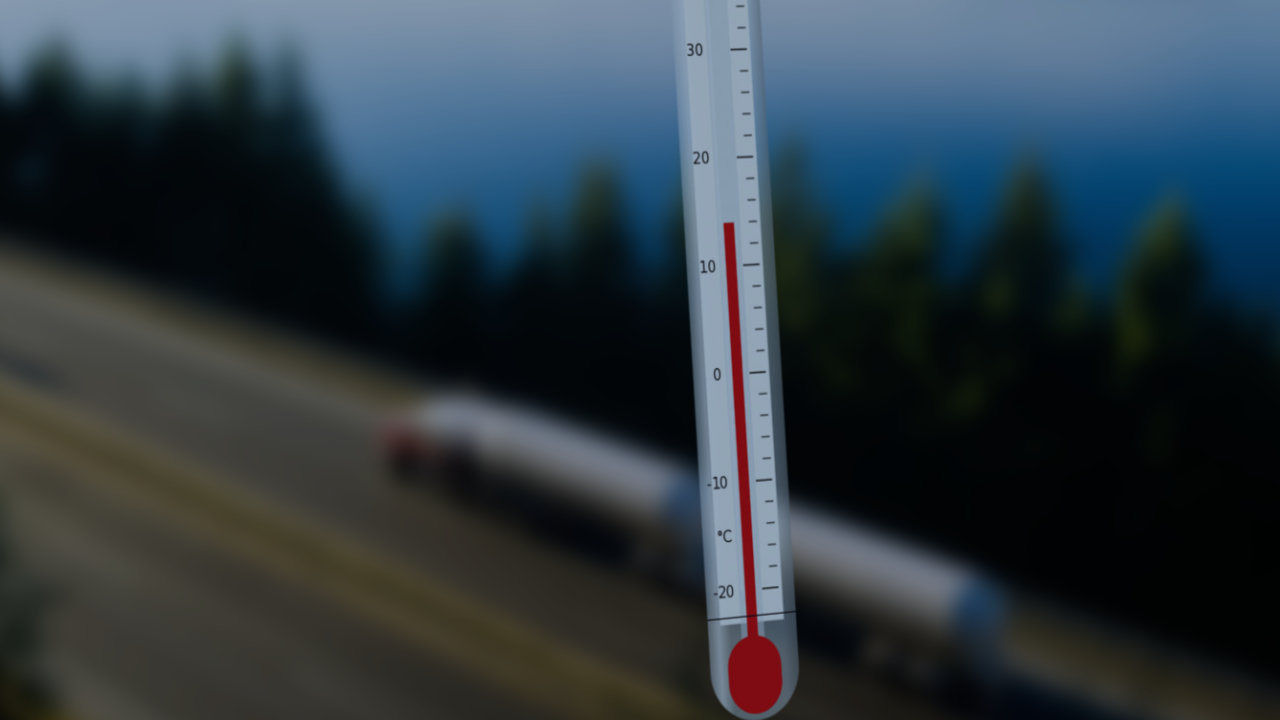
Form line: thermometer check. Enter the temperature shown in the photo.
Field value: 14 °C
